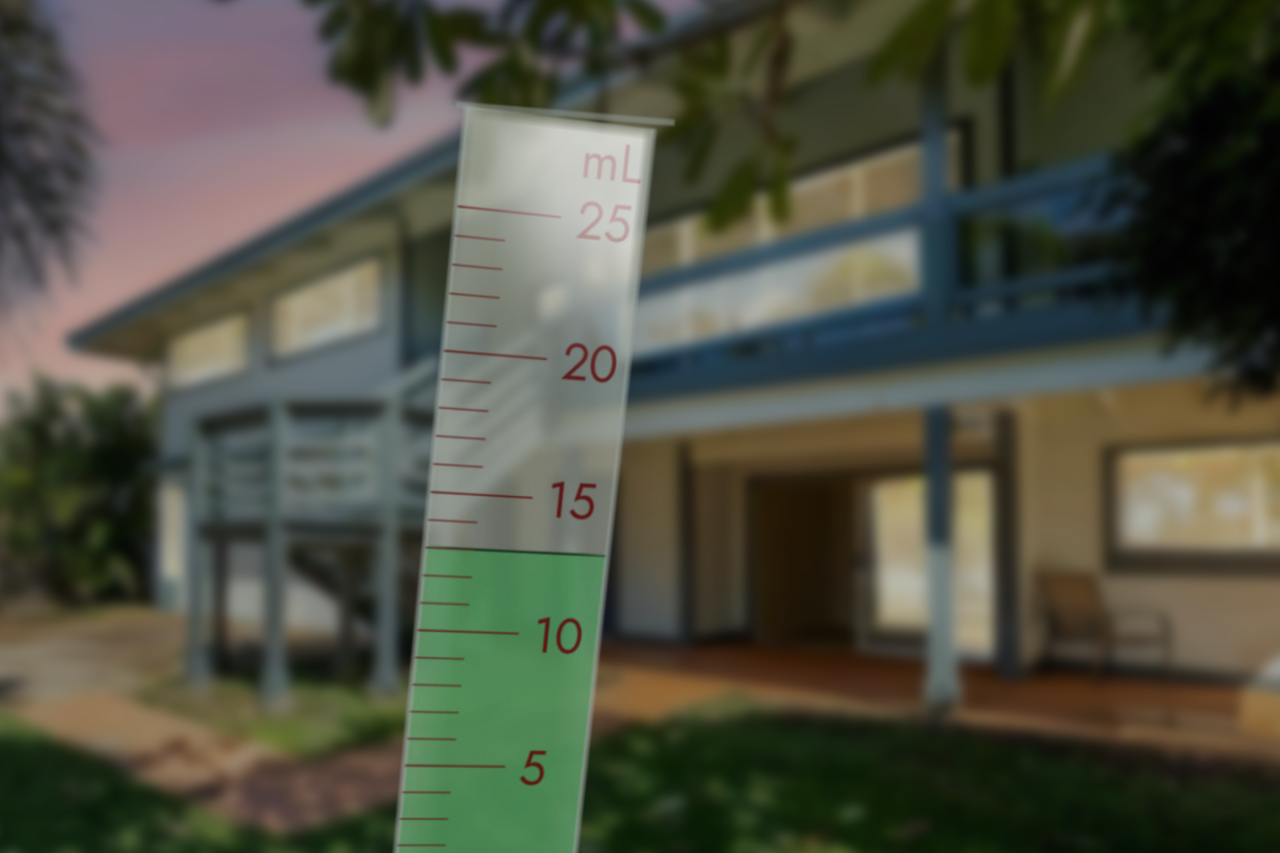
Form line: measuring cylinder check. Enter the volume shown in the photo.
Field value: 13 mL
